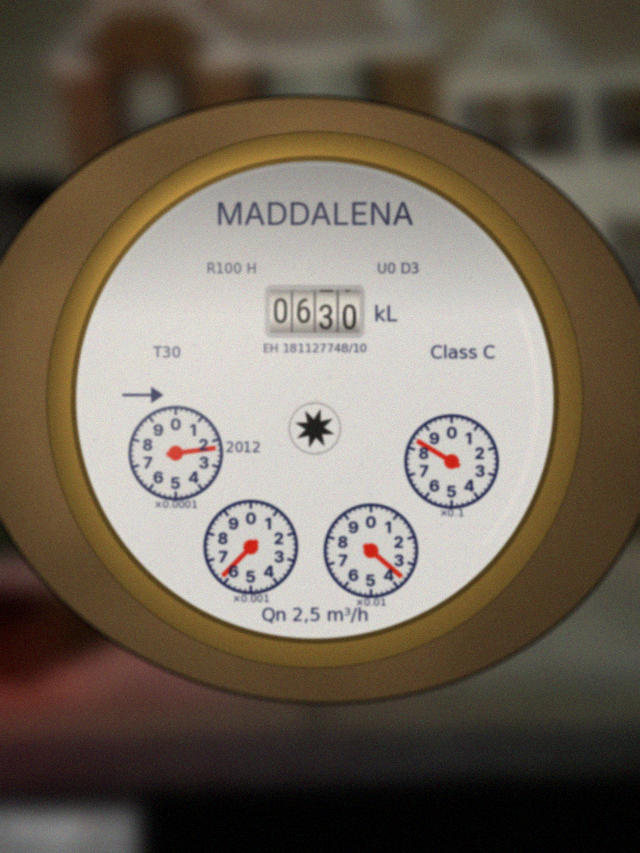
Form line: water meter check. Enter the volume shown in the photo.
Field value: 629.8362 kL
